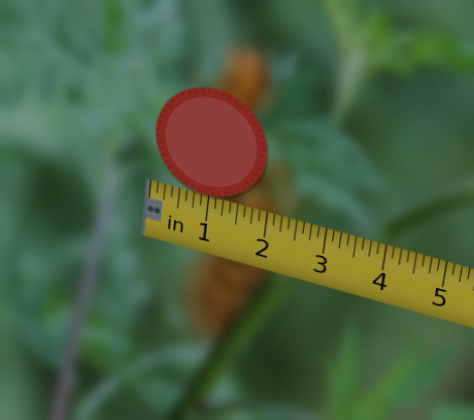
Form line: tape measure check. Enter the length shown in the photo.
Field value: 1.875 in
